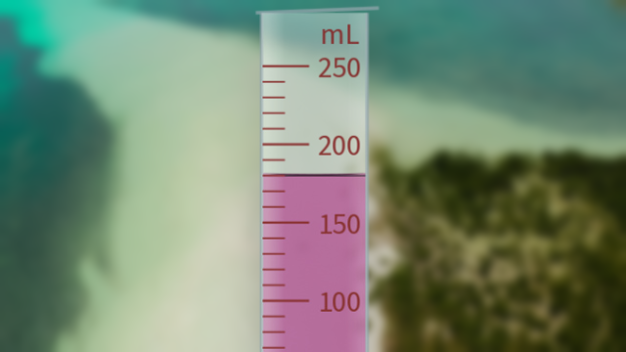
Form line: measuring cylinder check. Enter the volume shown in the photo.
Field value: 180 mL
